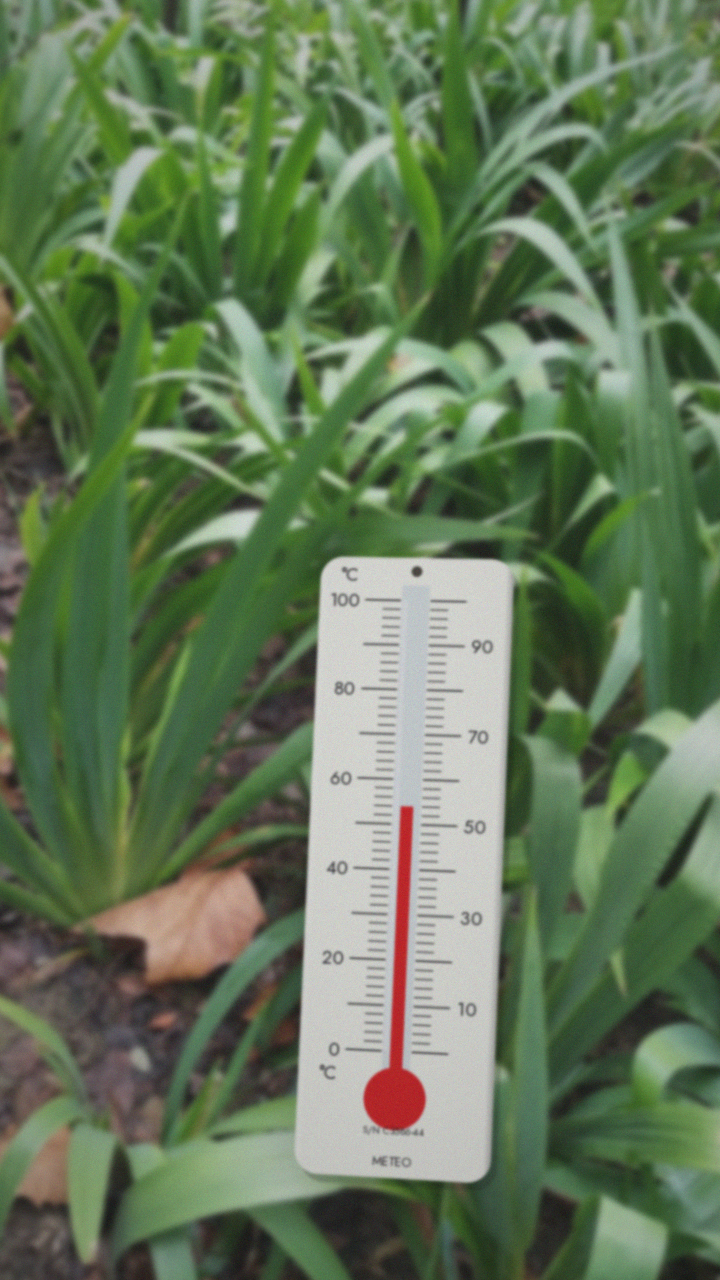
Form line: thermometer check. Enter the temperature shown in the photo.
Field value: 54 °C
